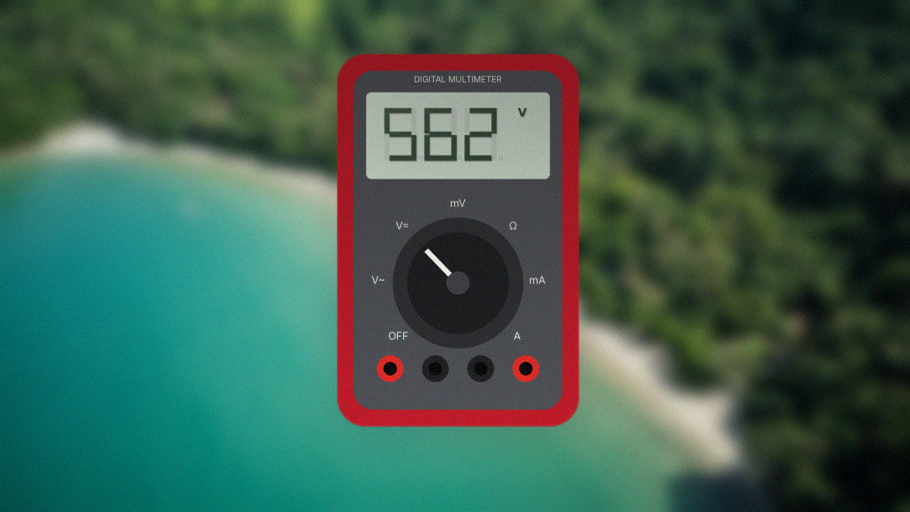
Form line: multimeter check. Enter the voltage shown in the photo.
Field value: 562 V
